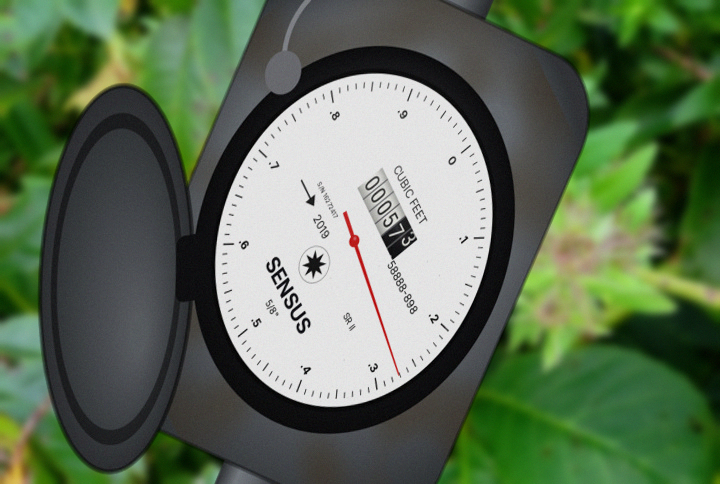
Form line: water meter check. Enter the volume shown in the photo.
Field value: 573.27 ft³
